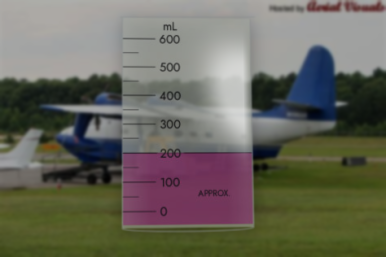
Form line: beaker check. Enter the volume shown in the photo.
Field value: 200 mL
